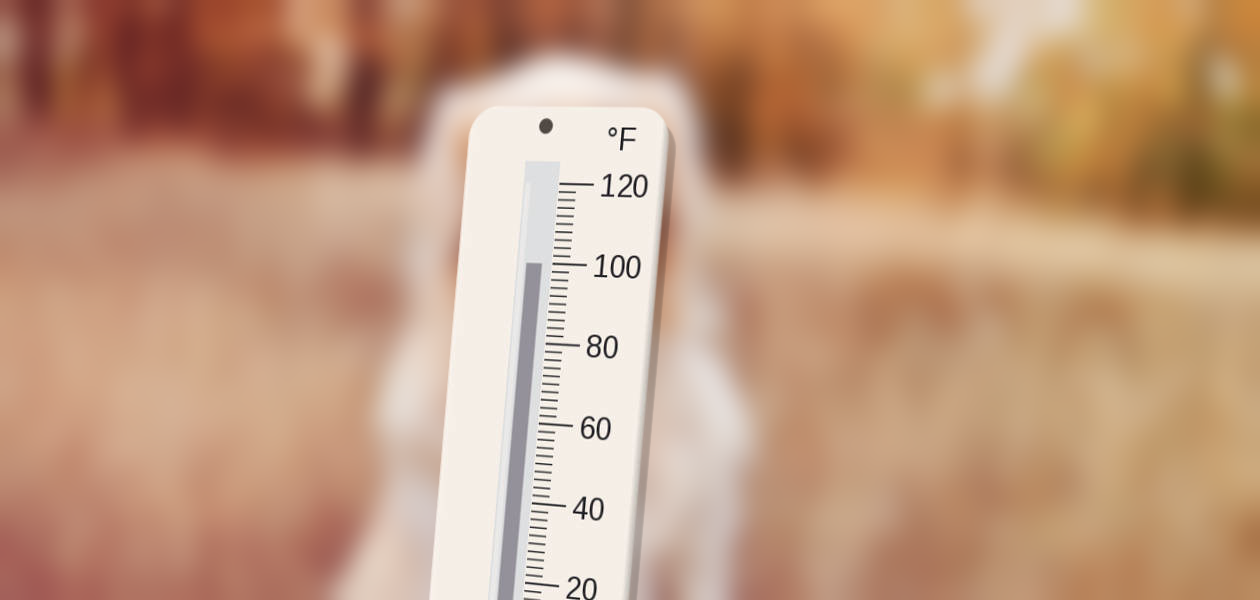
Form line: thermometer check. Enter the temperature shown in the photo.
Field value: 100 °F
